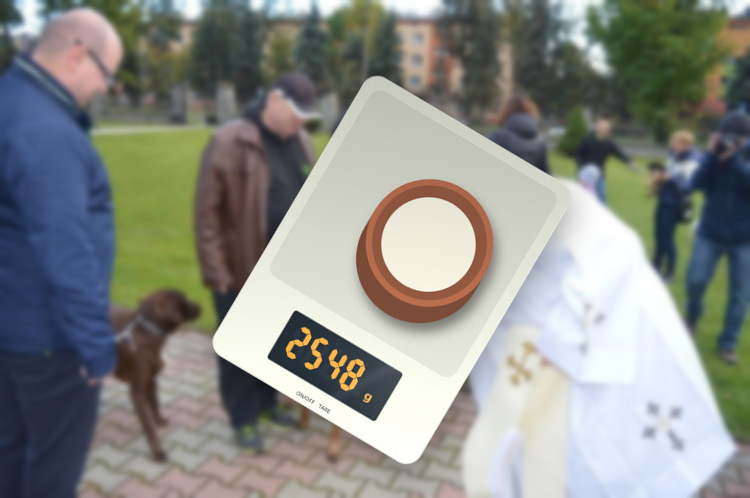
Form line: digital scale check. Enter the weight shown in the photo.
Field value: 2548 g
